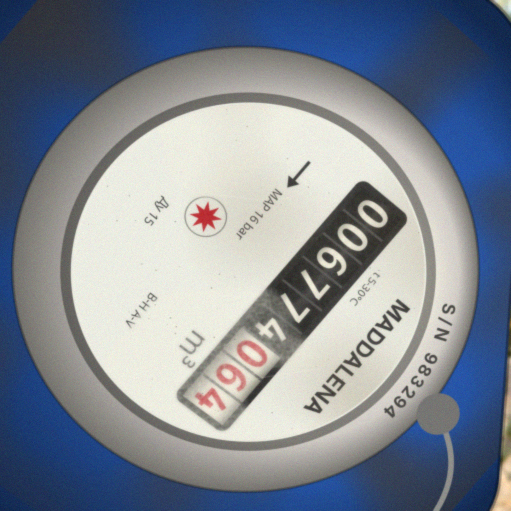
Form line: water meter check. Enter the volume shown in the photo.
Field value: 6774.064 m³
